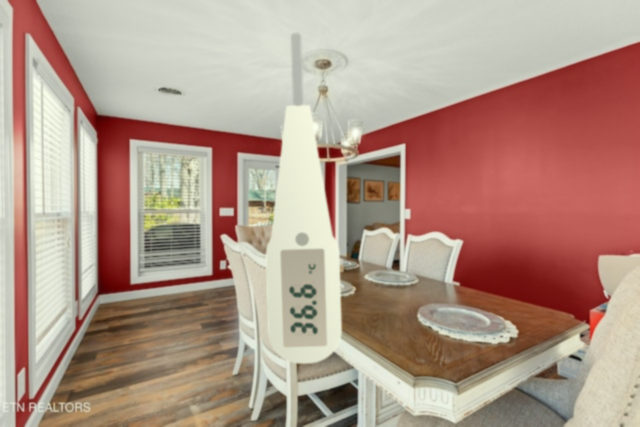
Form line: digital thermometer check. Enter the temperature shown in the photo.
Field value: 36.6 °C
